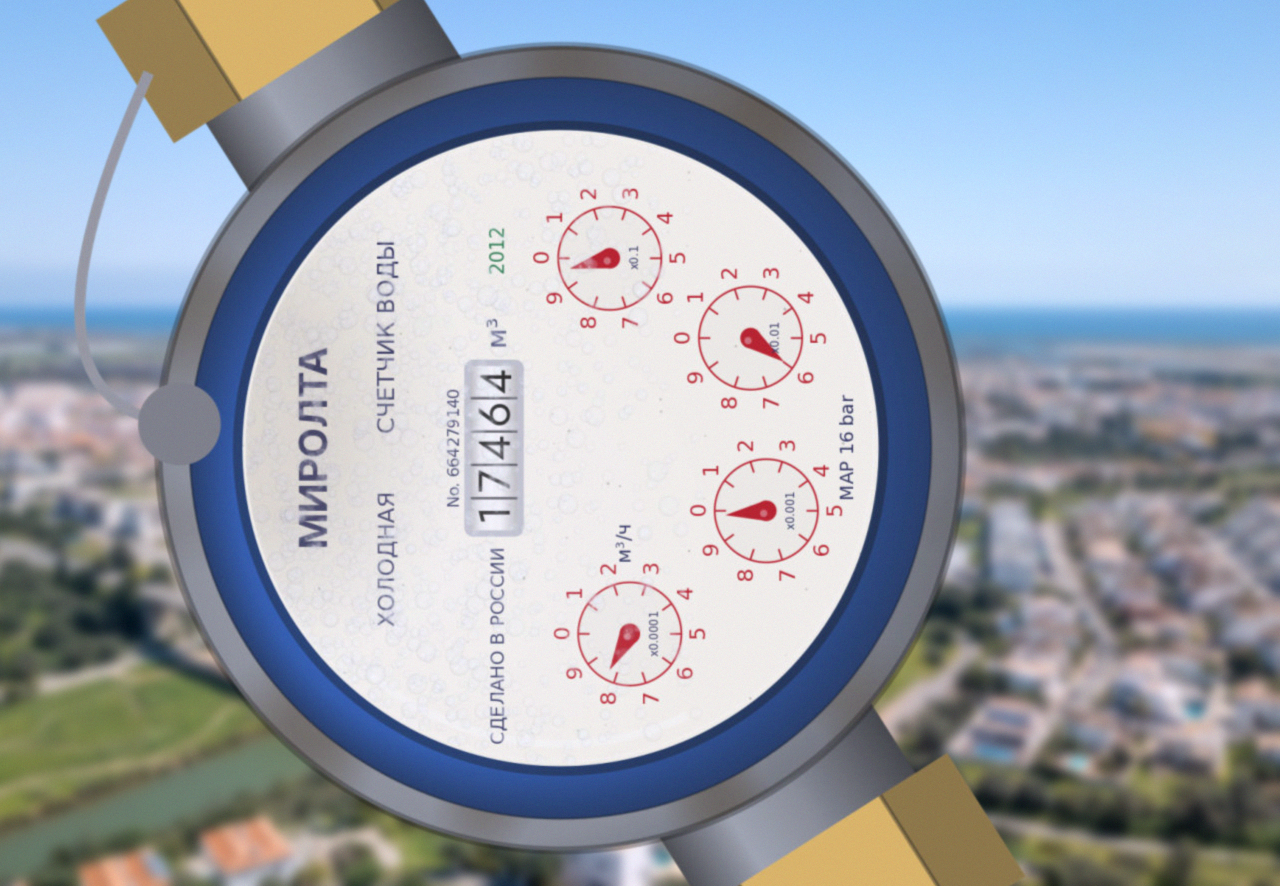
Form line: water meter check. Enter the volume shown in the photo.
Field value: 17463.9598 m³
